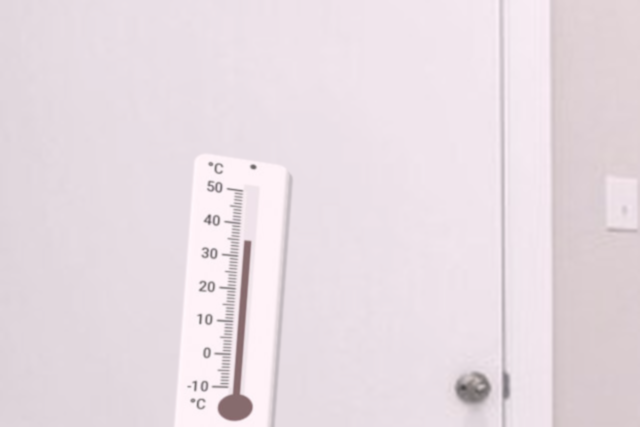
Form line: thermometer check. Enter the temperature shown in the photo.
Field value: 35 °C
